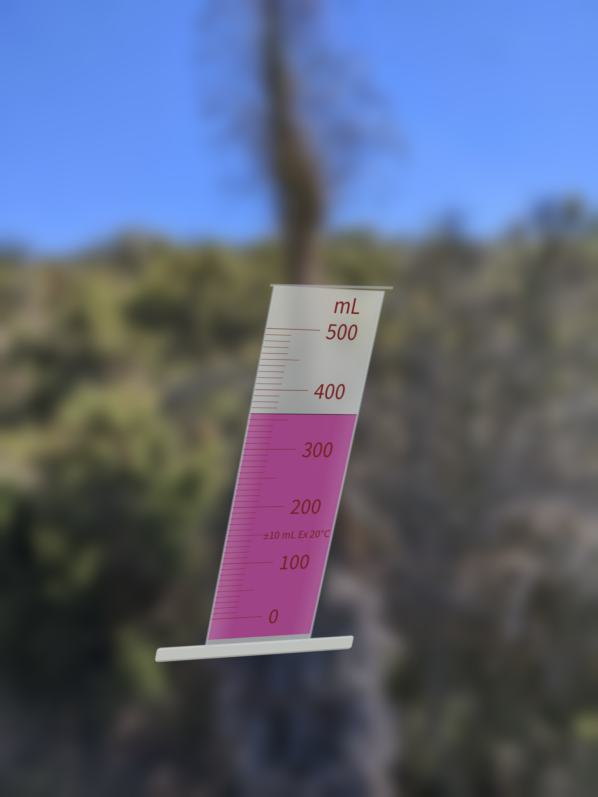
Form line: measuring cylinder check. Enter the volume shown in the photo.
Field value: 360 mL
